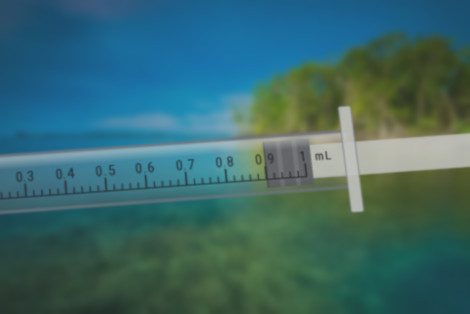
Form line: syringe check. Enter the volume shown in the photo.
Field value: 0.9 mL
